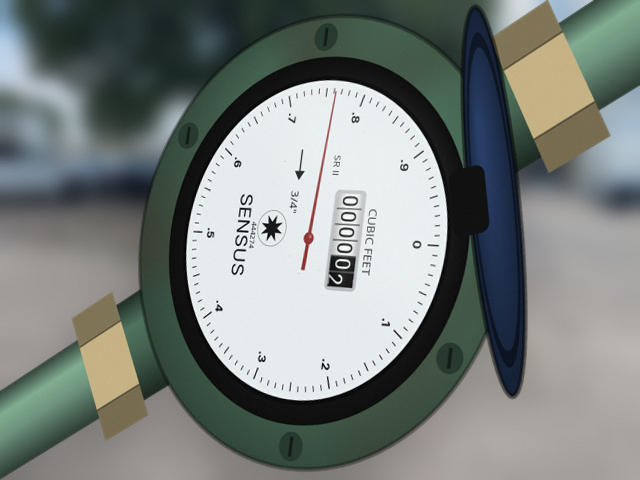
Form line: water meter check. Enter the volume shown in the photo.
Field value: 1.76 ft³
